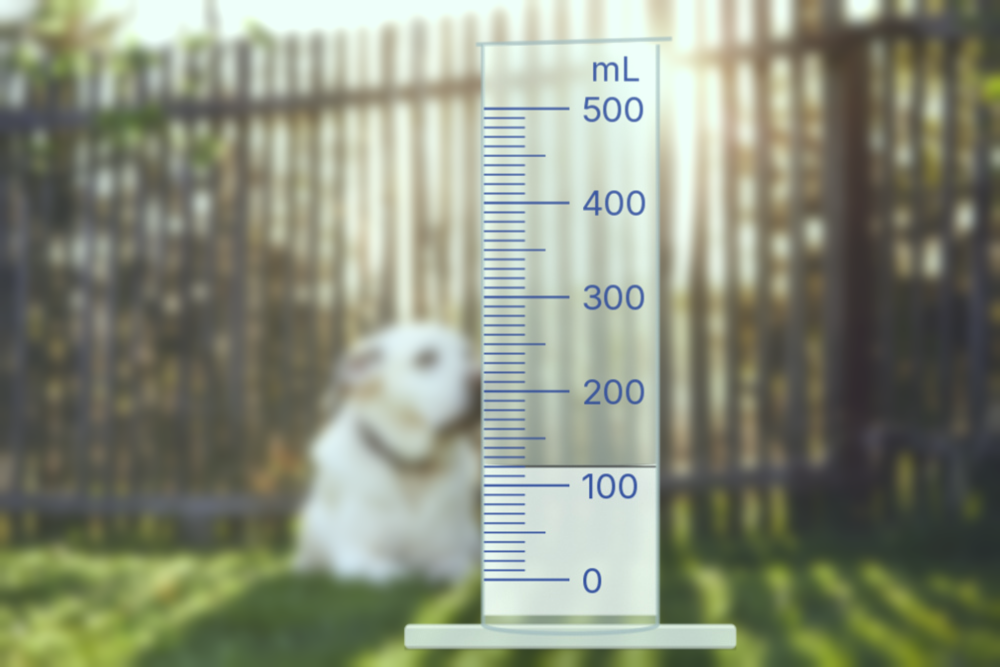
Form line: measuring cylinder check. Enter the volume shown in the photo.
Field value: 120 mL
